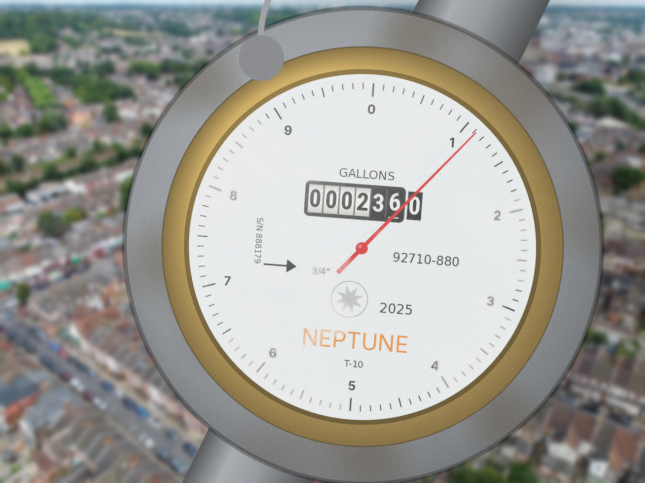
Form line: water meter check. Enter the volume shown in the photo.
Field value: 2361.1 gal
